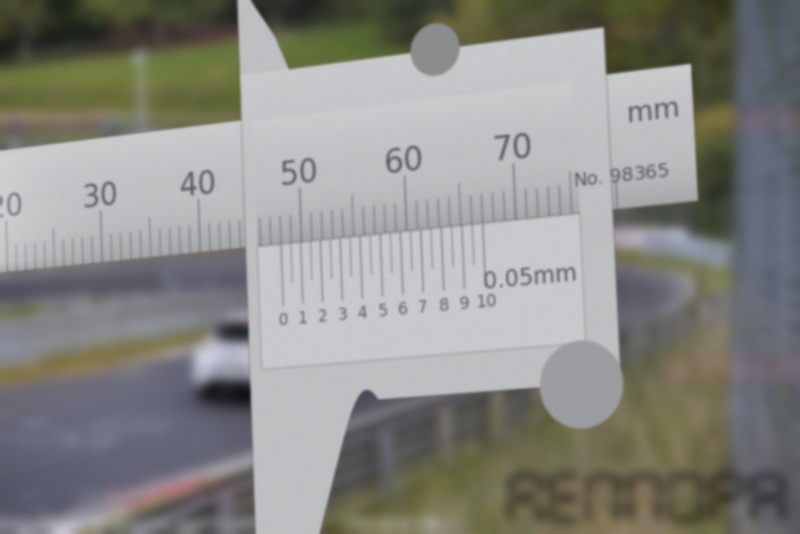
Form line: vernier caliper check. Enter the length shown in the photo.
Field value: 48.0 mm
